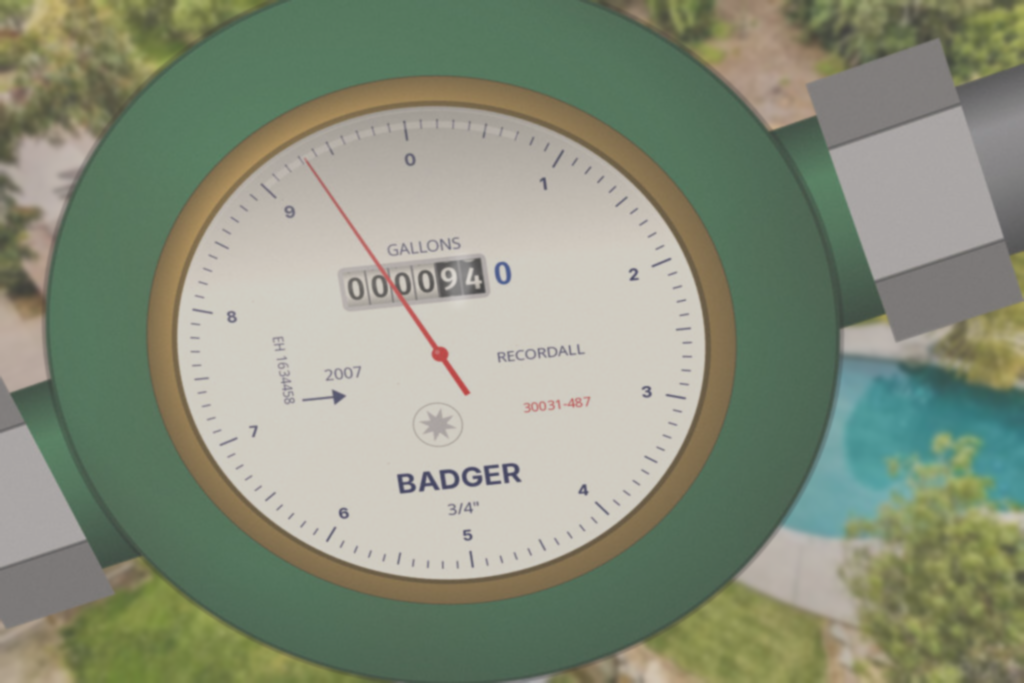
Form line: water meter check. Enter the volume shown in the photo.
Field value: 939.3 gal
